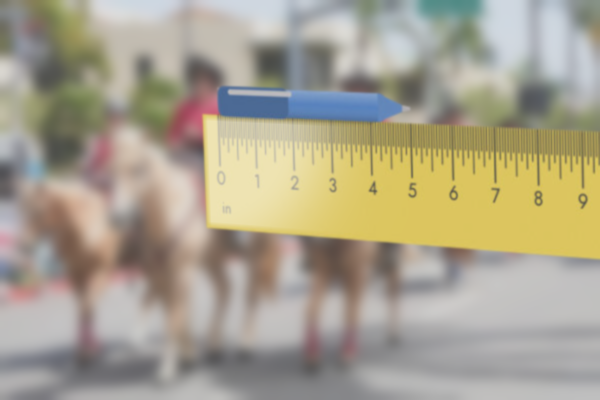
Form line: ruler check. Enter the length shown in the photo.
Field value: 5 in
